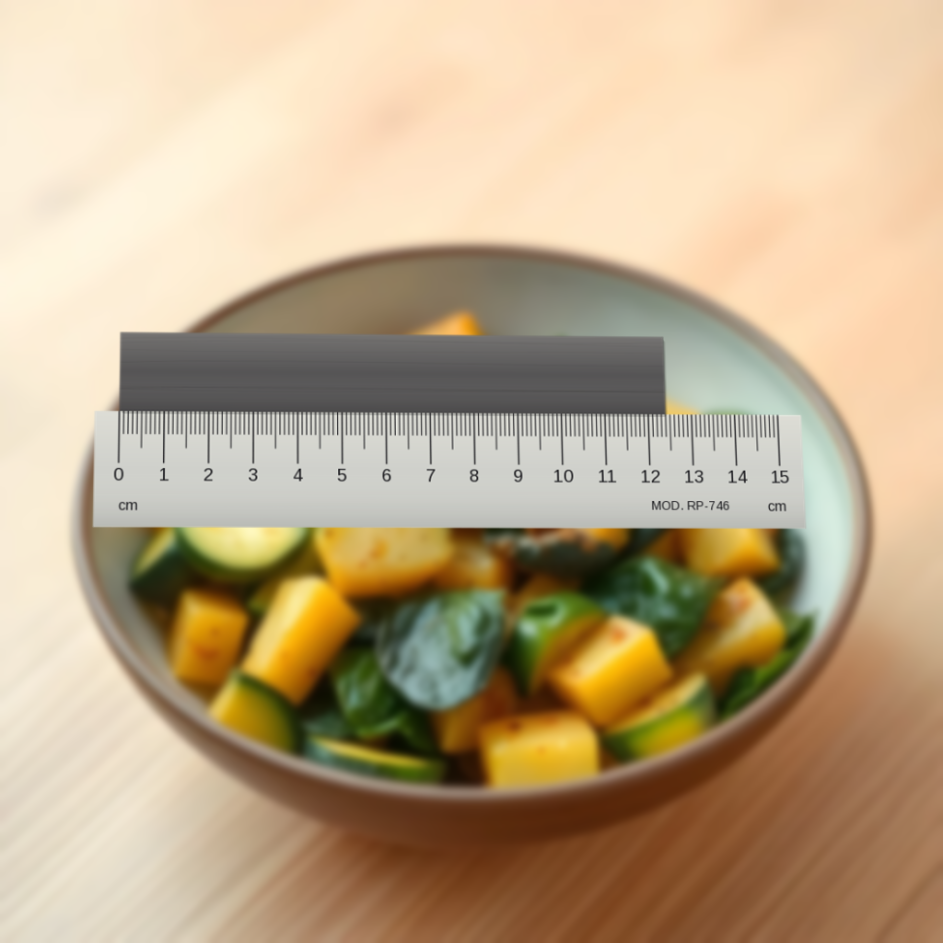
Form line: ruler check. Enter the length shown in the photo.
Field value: 12.4 cm
